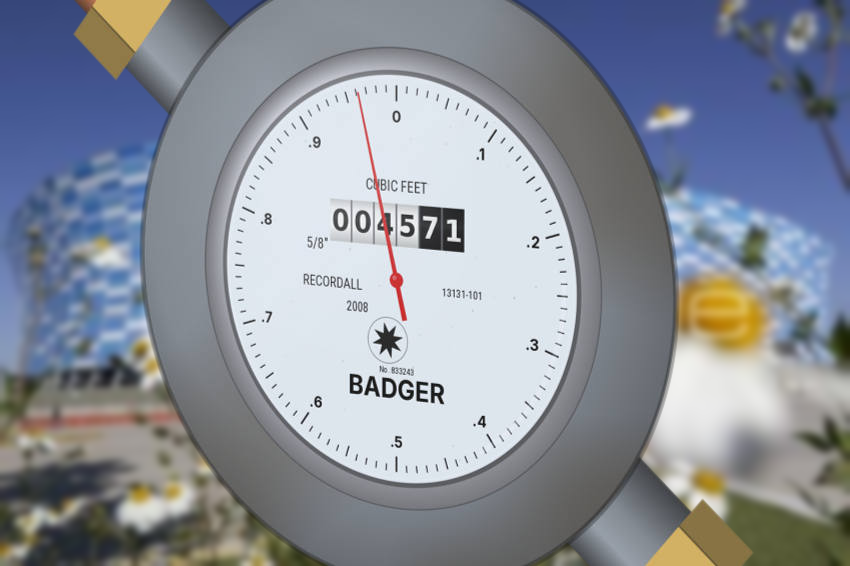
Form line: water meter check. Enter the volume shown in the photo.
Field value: 4570.96 ft³
